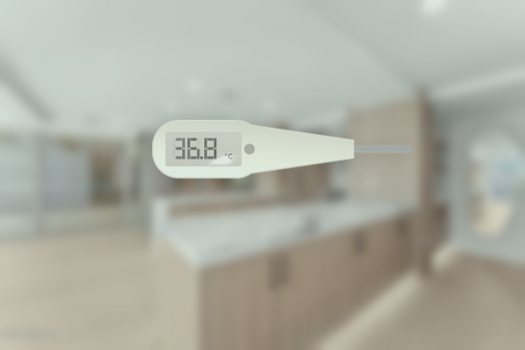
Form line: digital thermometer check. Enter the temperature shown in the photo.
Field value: 36.8 °C
